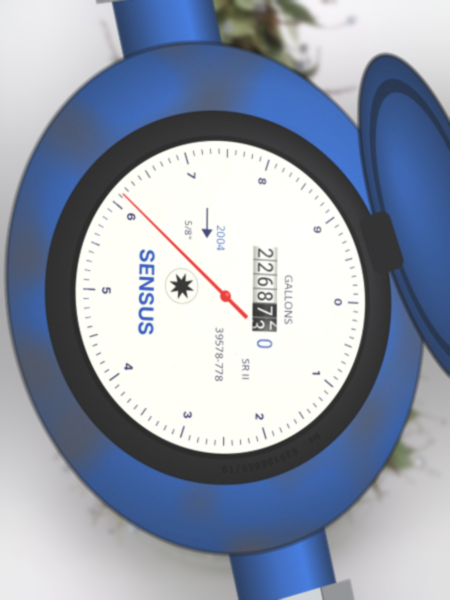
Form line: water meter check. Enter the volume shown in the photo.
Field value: 2268726.1 gal
